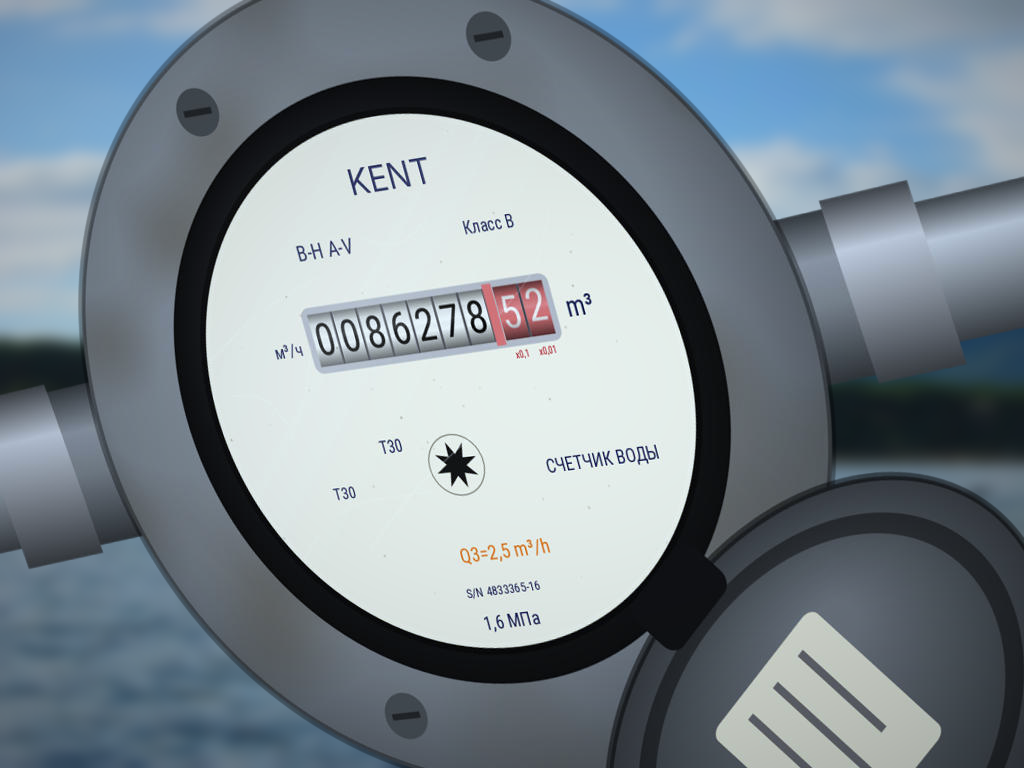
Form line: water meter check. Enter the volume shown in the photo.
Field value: 86278.52 m³
